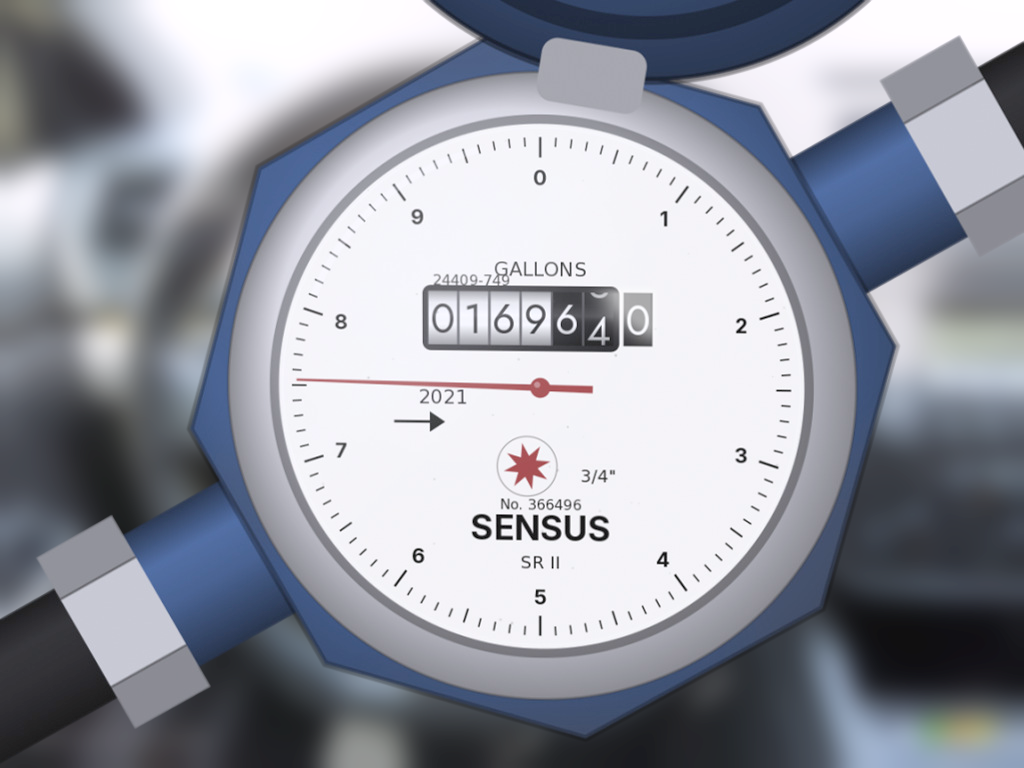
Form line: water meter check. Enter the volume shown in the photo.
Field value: 169637.5 gal
